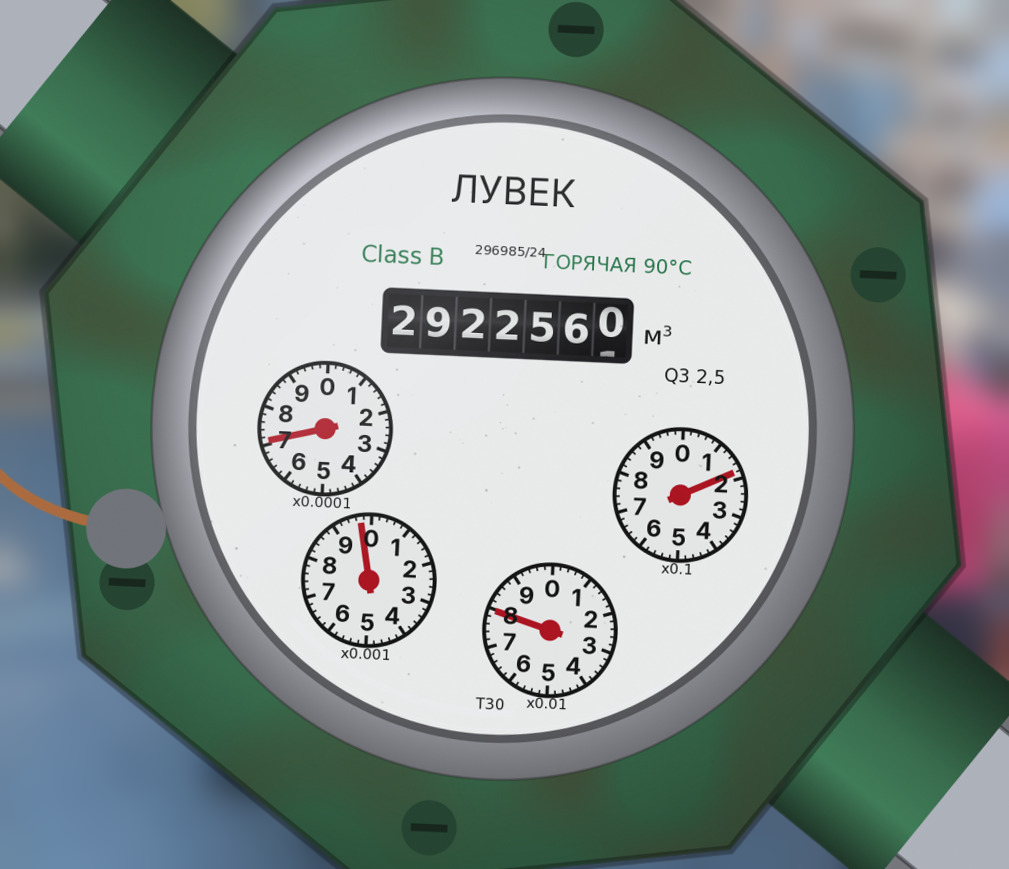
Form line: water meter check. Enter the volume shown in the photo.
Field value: 2922560.1797 m³
